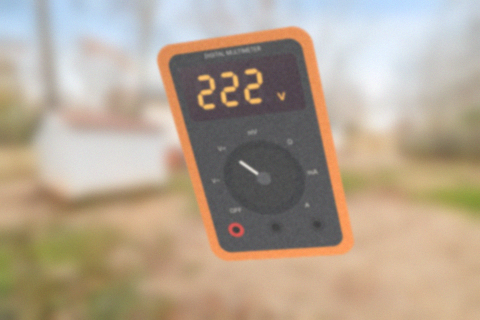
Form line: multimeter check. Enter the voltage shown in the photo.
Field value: 222 V
